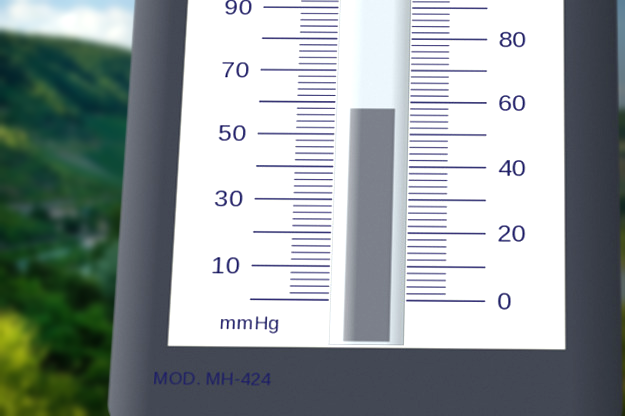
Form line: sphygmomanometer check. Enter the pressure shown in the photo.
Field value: 58 mmHg
